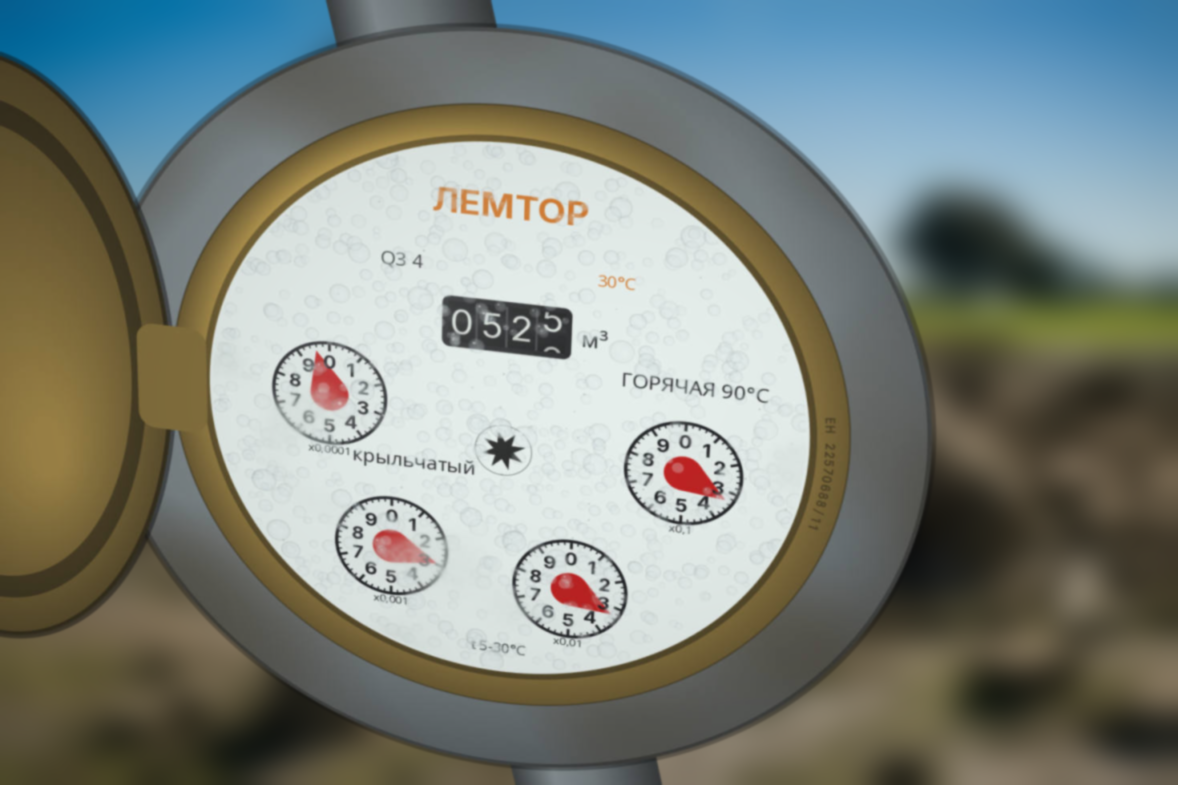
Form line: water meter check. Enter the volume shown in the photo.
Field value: 525.3329 m³
